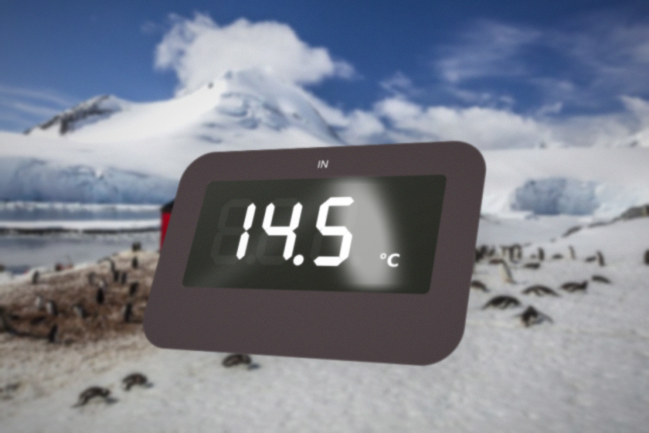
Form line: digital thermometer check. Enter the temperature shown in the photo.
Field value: 14.5 °C
